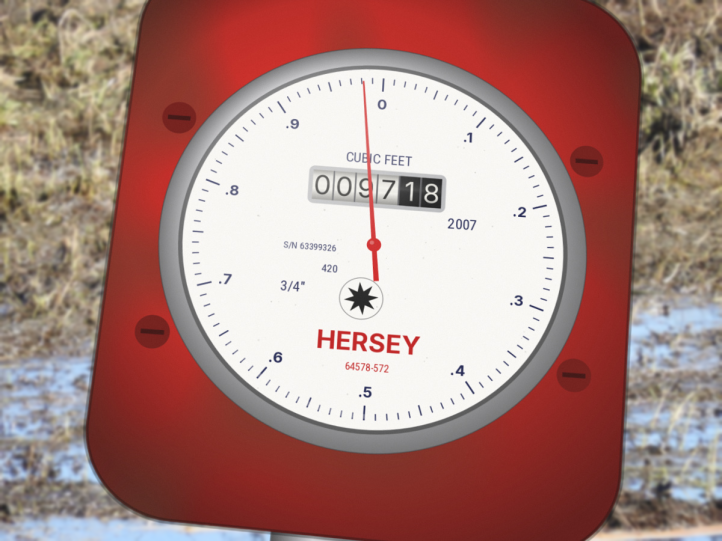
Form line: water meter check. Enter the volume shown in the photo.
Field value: 9717.98 ft³
